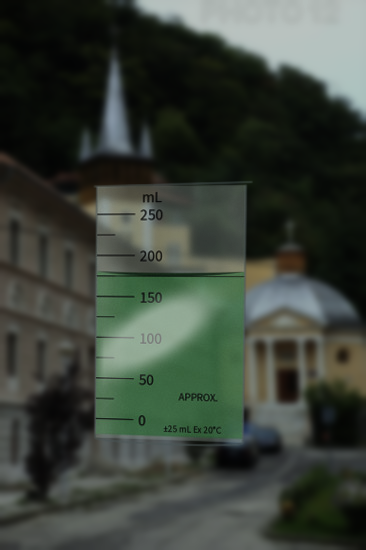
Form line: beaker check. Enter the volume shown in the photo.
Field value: 175 mL
